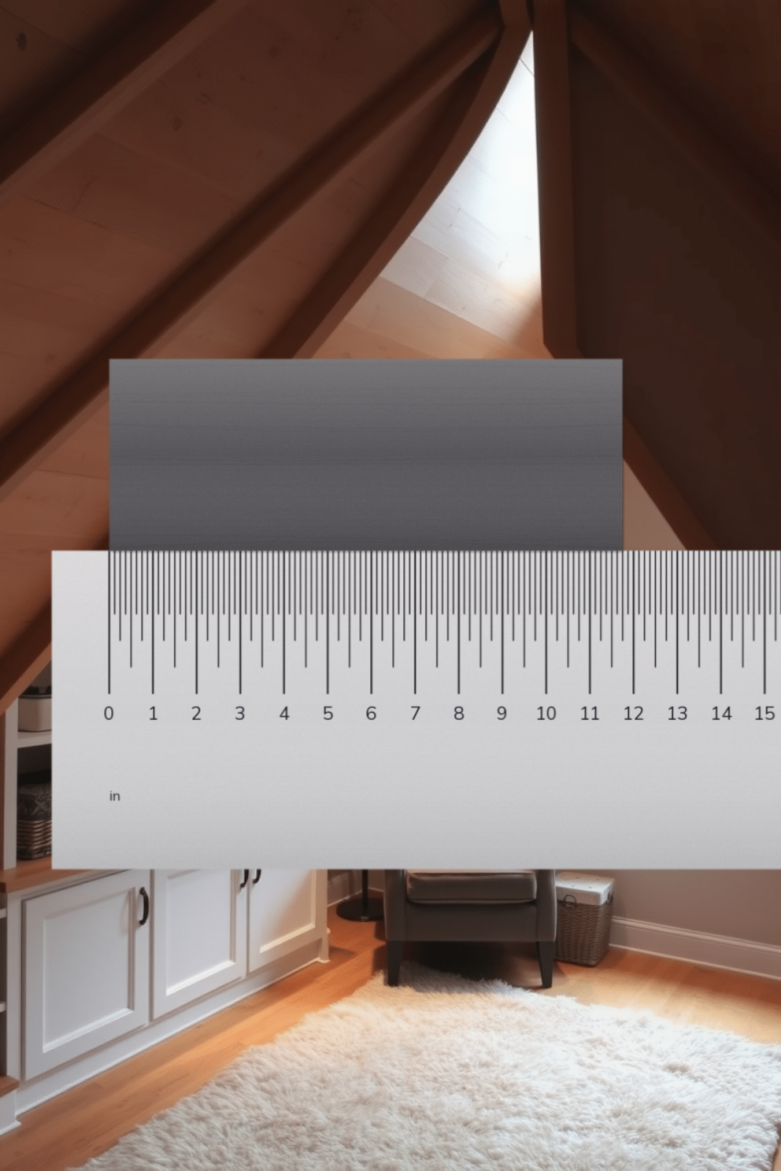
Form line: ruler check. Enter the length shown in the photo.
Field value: 11.75 in
